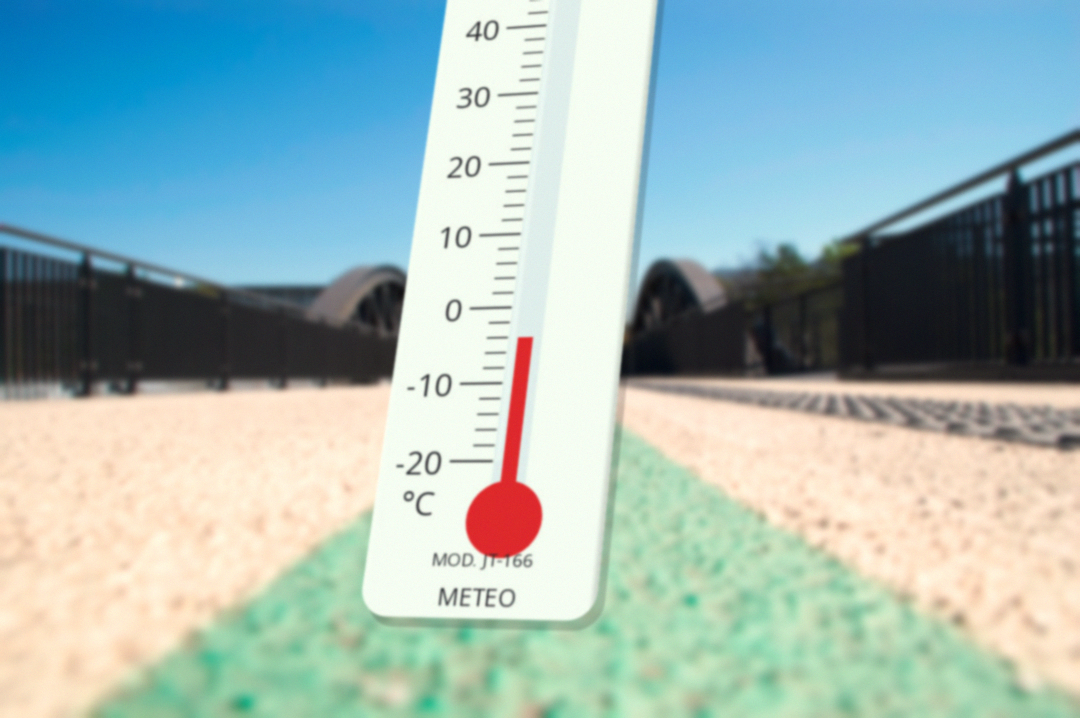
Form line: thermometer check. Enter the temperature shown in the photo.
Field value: -4 °C
